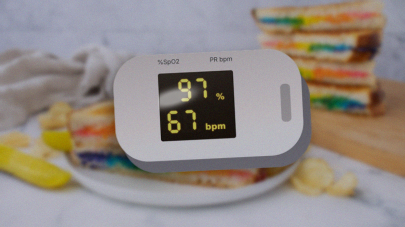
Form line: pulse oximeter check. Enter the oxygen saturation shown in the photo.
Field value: 97 %
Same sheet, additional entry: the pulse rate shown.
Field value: 67 bpm
